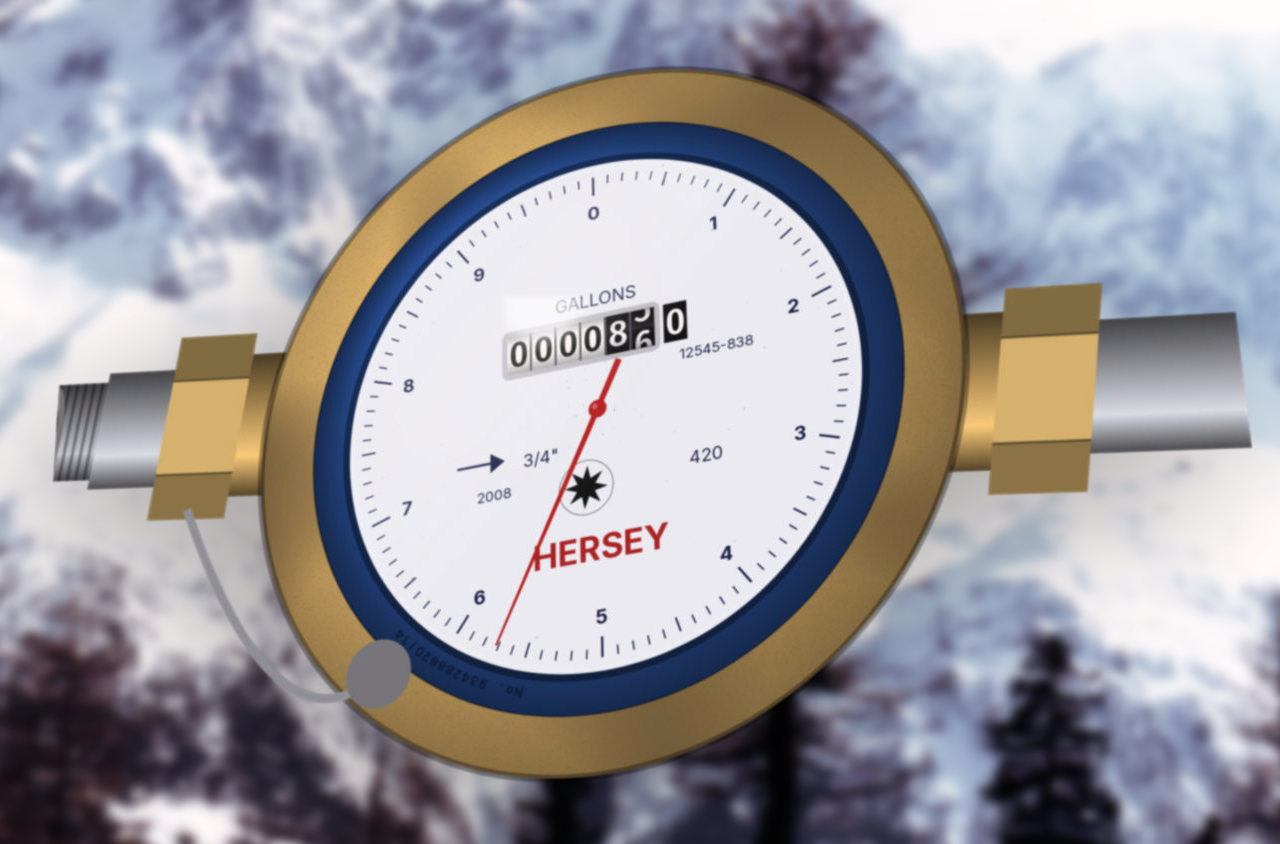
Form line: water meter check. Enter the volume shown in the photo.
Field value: 855.7 gal
